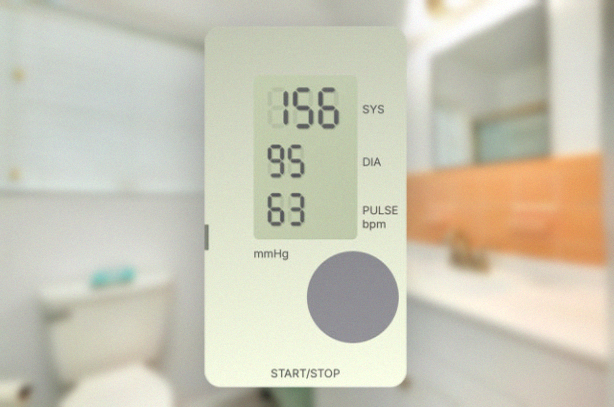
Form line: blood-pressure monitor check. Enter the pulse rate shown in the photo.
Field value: 63 bpm
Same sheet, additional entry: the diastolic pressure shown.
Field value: 95 mmHg
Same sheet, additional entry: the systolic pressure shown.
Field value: 156 mmHg
